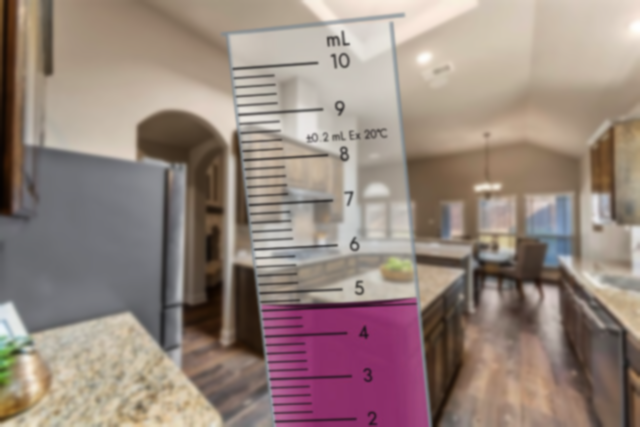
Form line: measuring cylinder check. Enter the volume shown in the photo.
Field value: 4.6 mL
